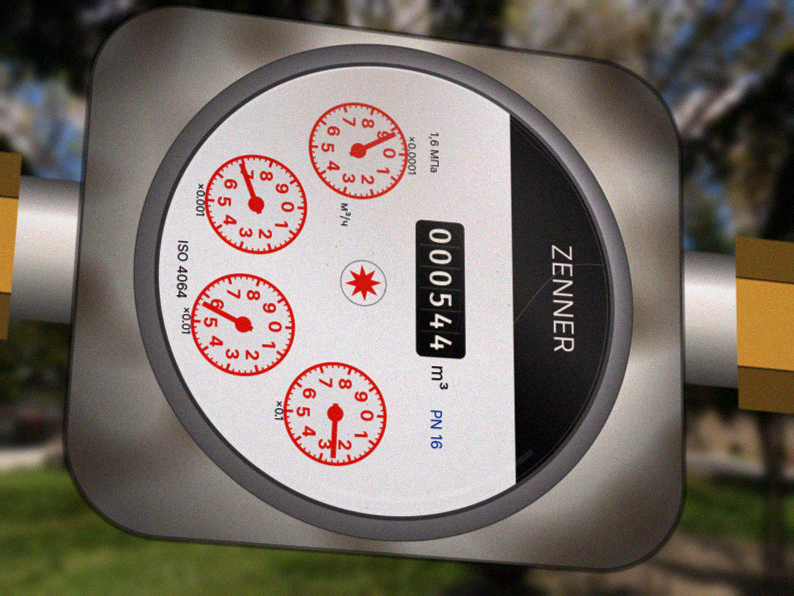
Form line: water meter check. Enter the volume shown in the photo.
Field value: 544.2569 m³
